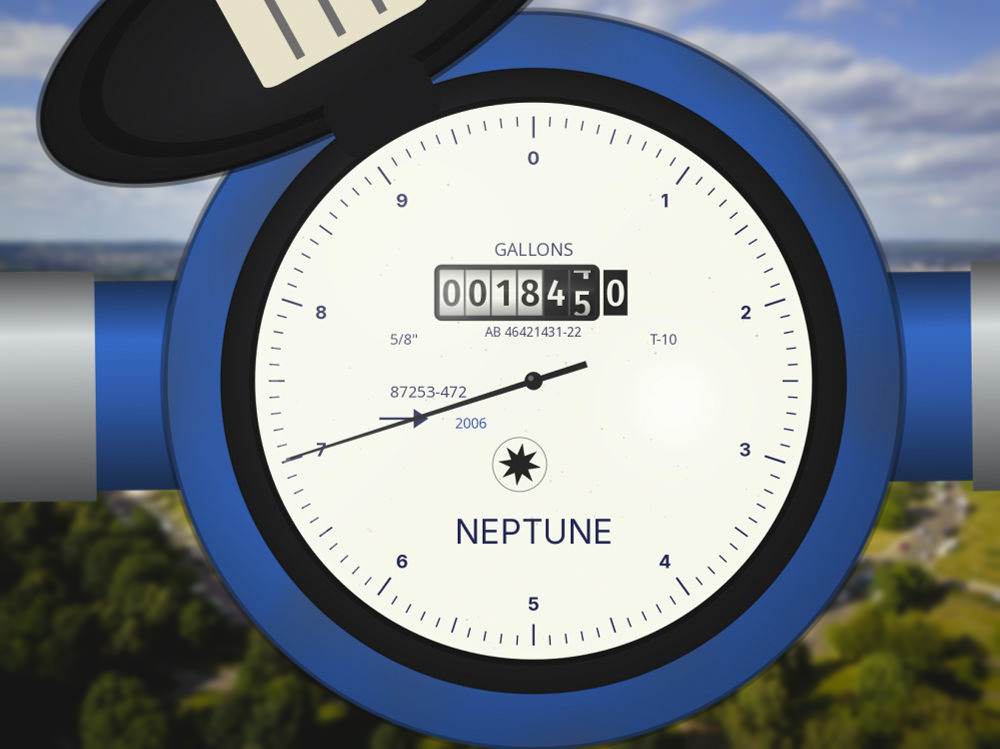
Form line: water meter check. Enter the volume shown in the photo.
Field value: 18447.0 gal
